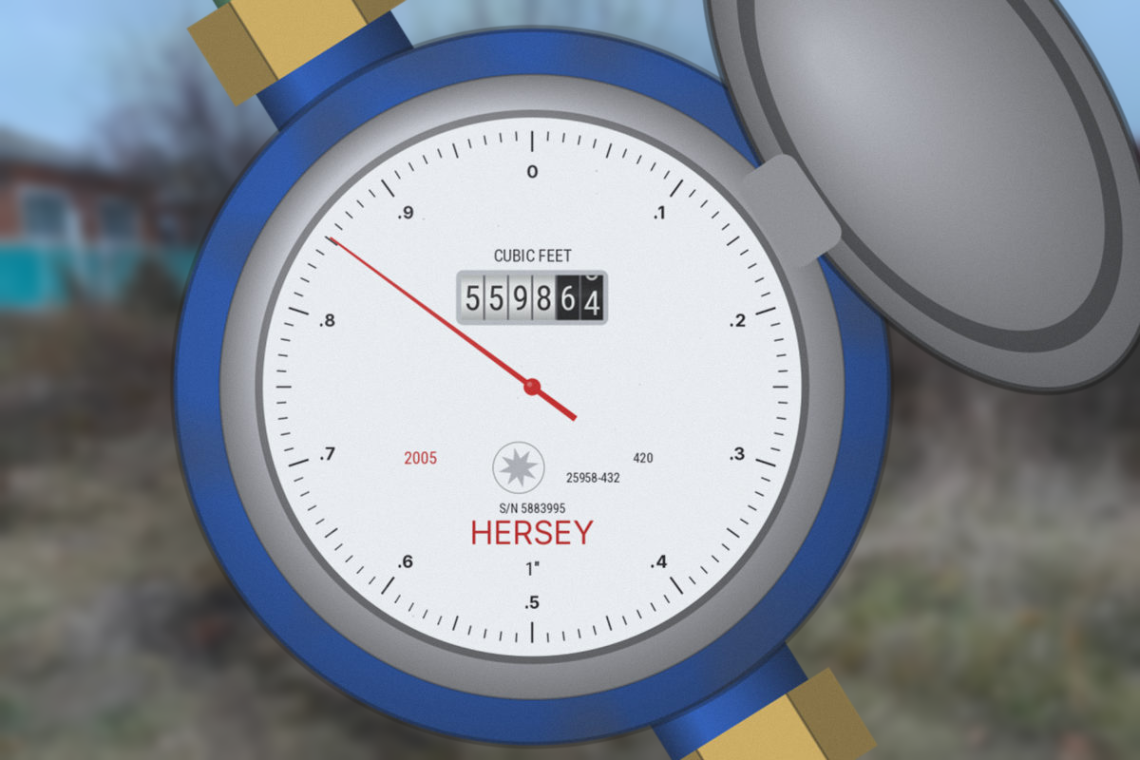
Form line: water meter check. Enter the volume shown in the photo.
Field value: 559863.85 ft³
